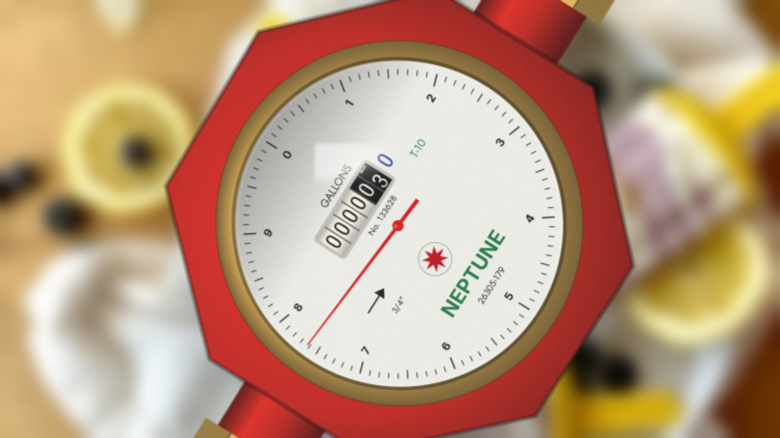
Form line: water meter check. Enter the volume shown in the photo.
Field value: 27.6 gal
